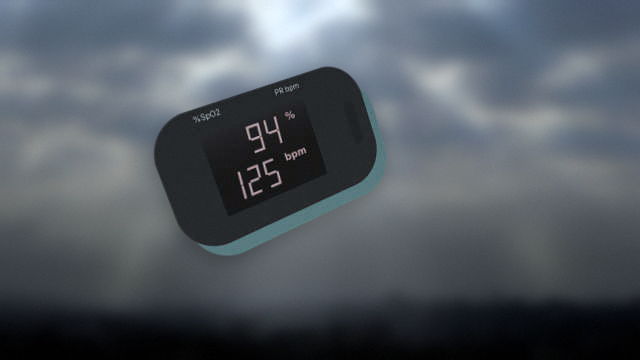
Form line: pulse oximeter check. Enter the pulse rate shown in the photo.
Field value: 125 bpm
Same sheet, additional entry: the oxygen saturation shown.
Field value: 94 %
